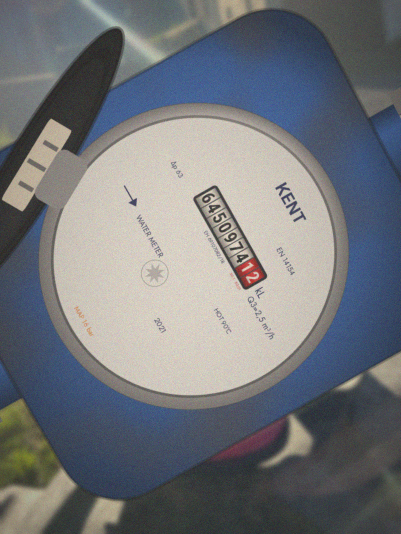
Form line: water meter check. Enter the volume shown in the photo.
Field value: 6450974.12 kL
